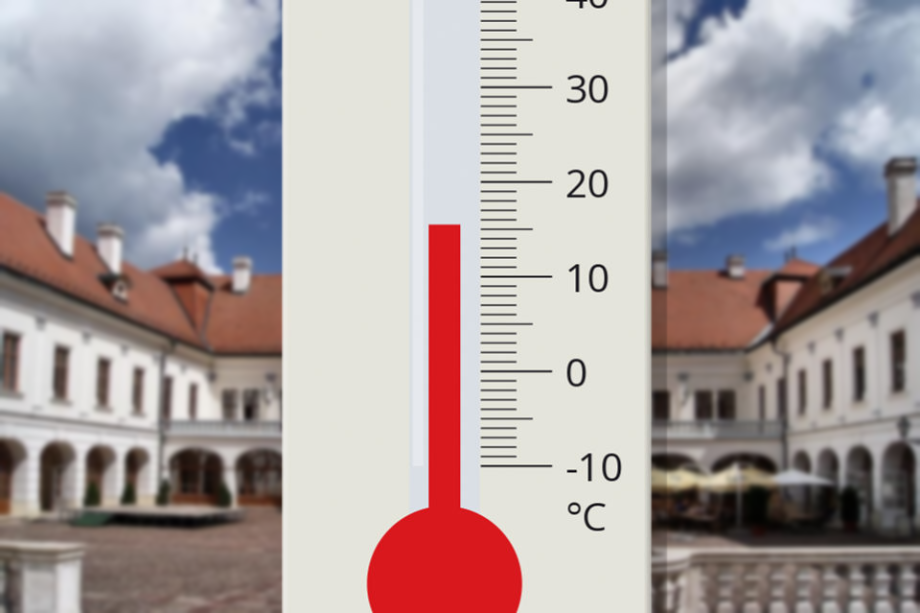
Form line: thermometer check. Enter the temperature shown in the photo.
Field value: 15.5 °C
